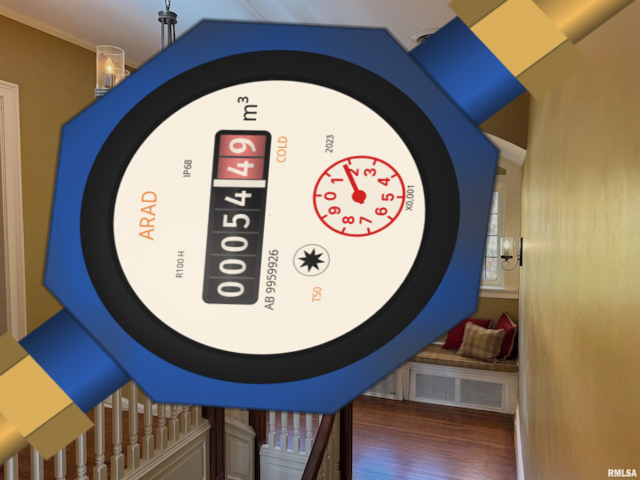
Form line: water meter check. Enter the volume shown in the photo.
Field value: 54.491 m³
